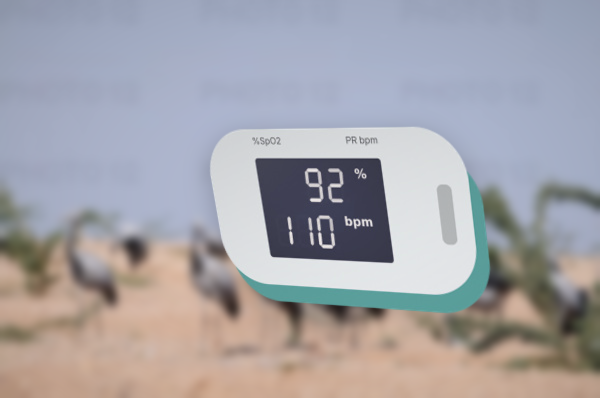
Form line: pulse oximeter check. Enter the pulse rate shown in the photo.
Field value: 110 bpm
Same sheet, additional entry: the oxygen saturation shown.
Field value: 92 %
